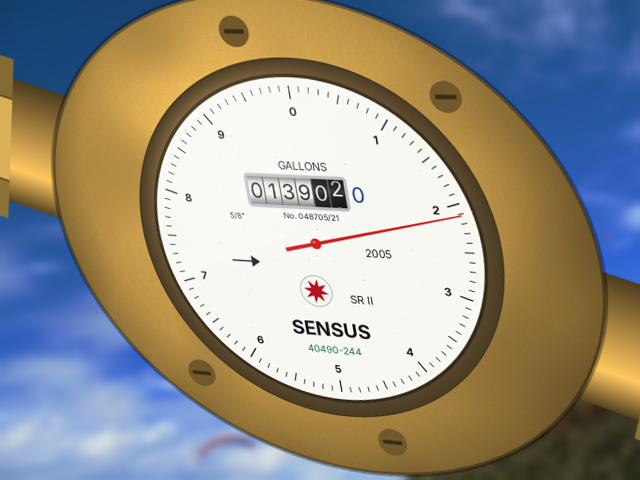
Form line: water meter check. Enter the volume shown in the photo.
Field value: 139022.1 gal
